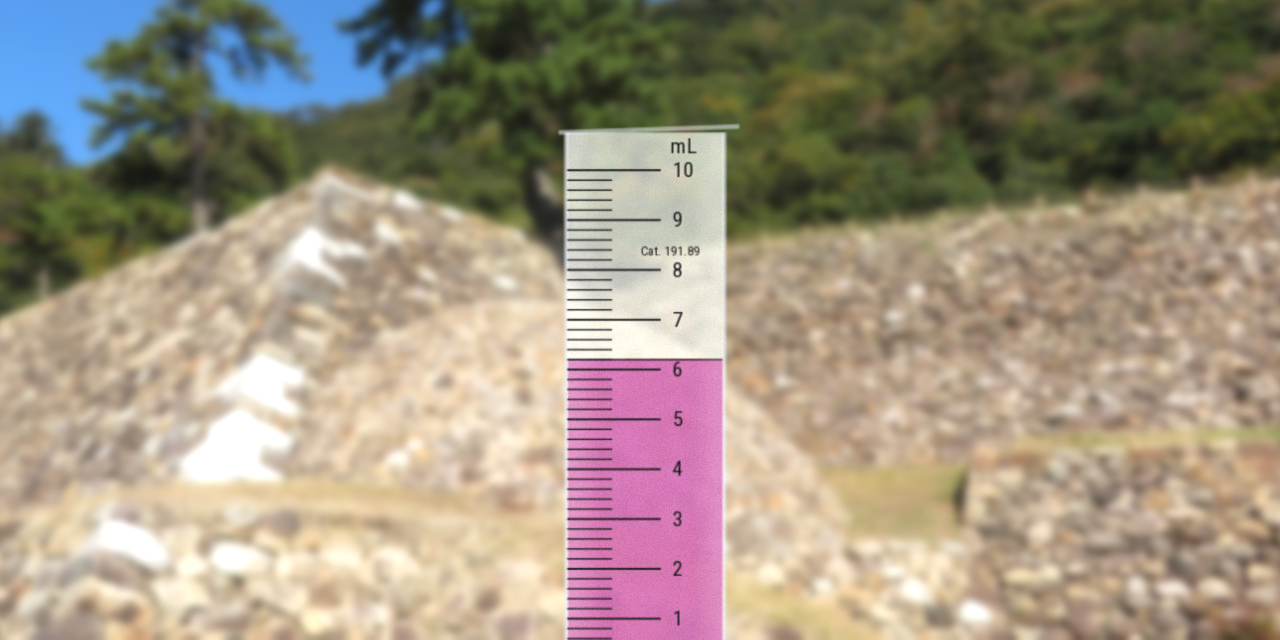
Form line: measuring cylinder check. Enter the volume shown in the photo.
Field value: 6.2 mL
